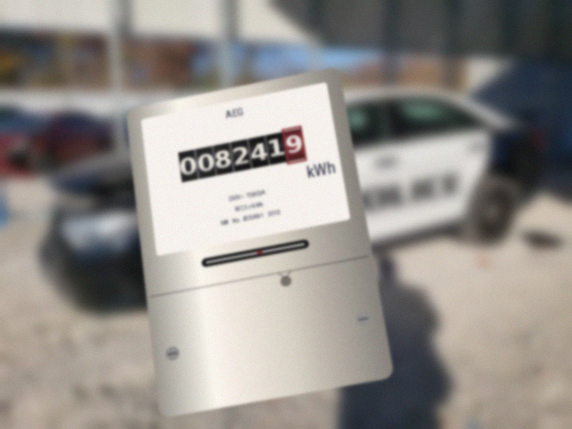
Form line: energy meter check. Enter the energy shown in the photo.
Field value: 8241.9 kWh
